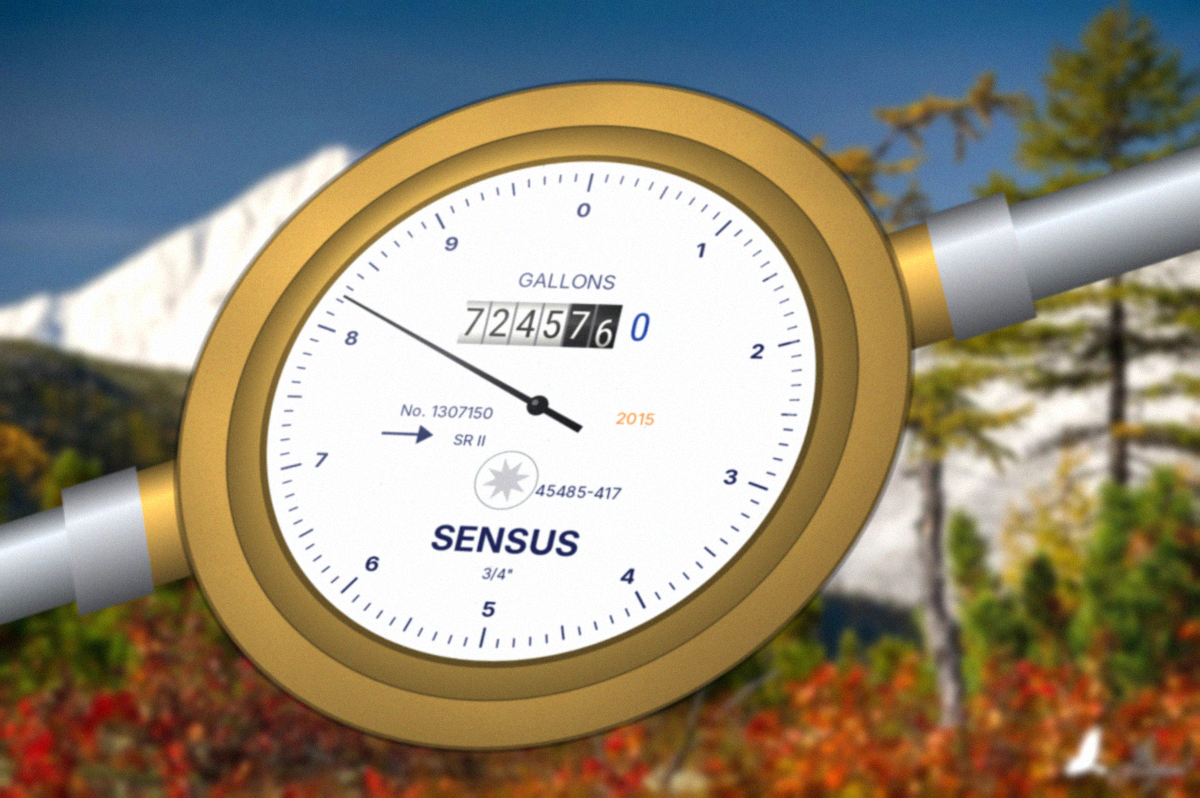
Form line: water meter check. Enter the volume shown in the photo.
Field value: 7245758.2 gal
